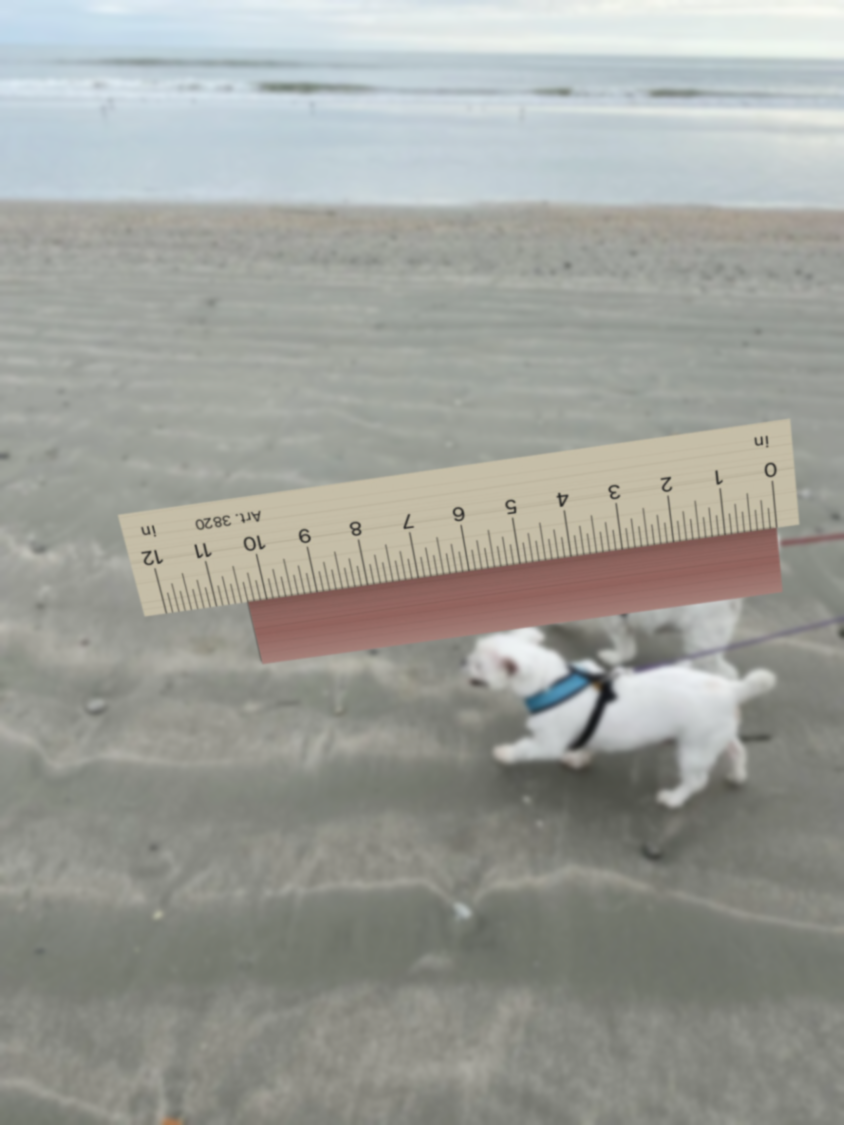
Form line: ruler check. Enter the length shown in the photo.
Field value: 10.375 in
